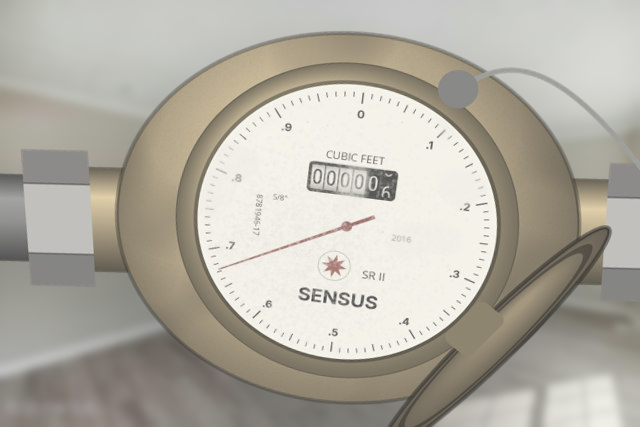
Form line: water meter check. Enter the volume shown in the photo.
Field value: 5.67 ft³
